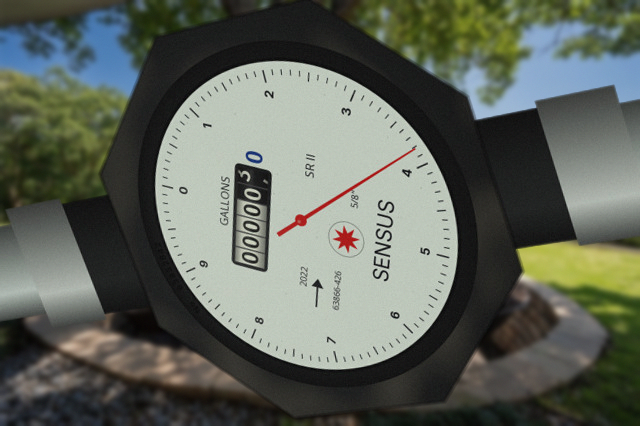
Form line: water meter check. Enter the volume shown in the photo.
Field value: 33.8 gal
